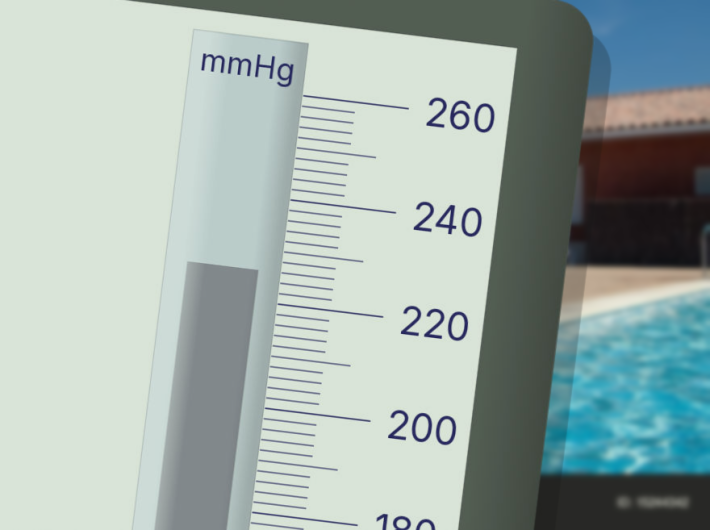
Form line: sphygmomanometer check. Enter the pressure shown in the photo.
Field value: 226 mmHg
